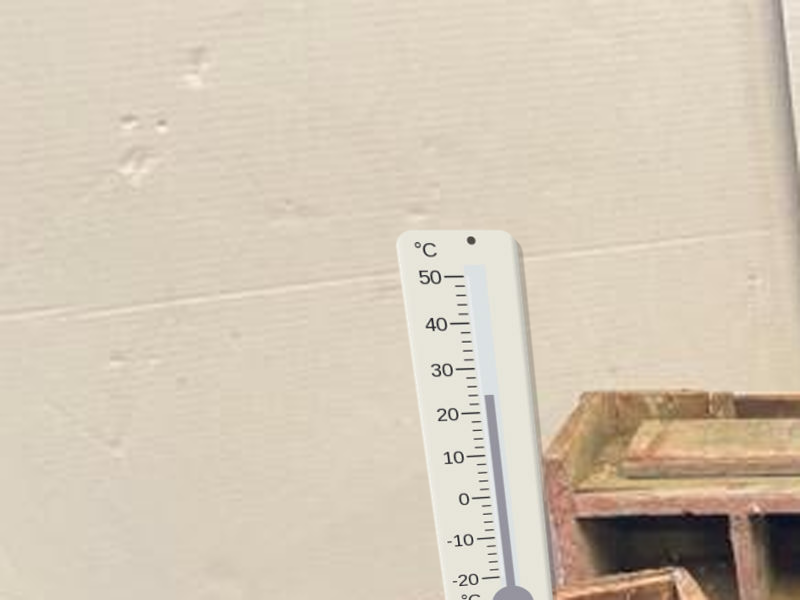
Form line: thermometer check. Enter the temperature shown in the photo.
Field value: 24 °C
